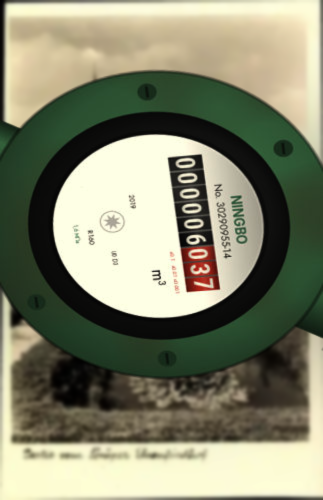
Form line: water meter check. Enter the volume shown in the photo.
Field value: 6.037 m³
